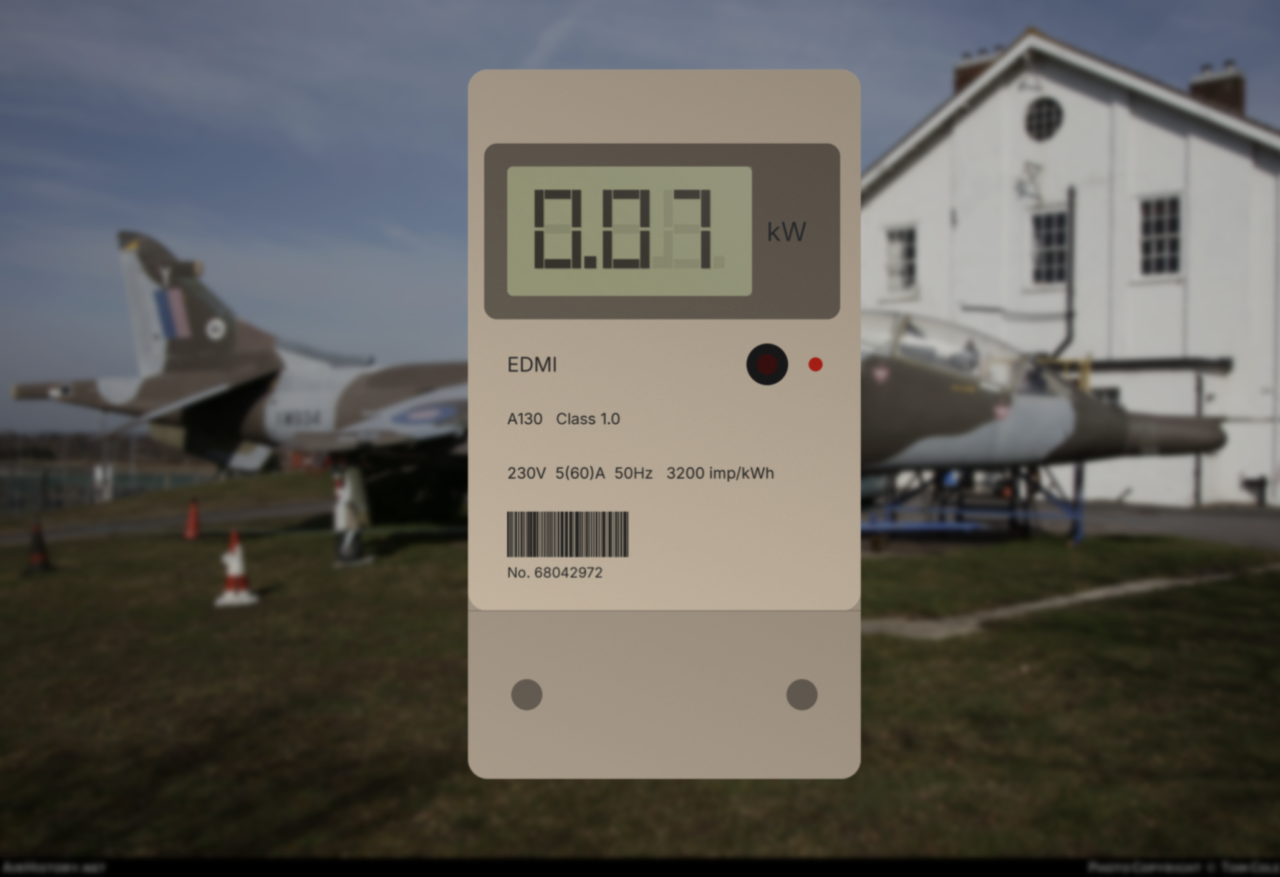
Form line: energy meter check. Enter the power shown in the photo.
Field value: 0.07 kW
